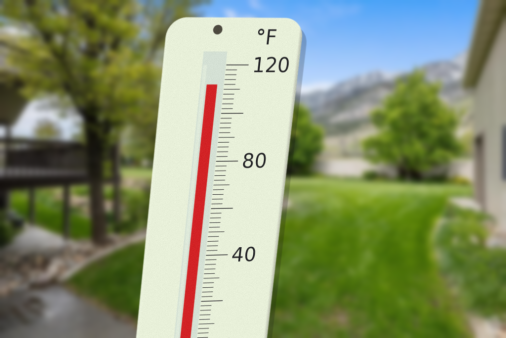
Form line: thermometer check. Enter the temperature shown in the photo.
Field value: 112 °F
